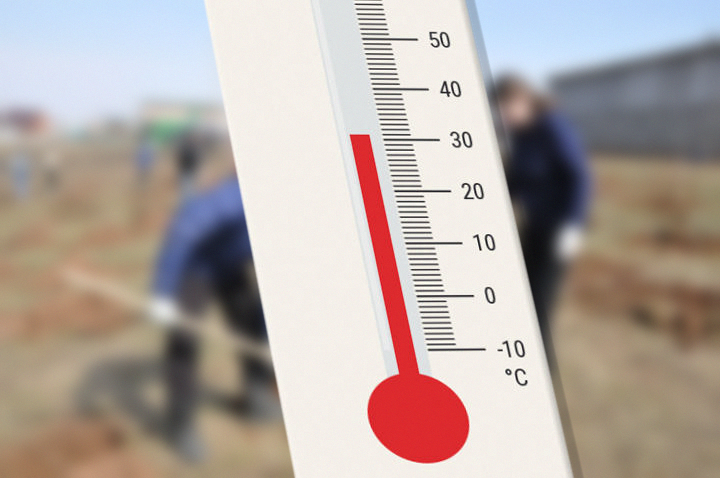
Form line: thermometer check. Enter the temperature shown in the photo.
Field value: 31 °C
